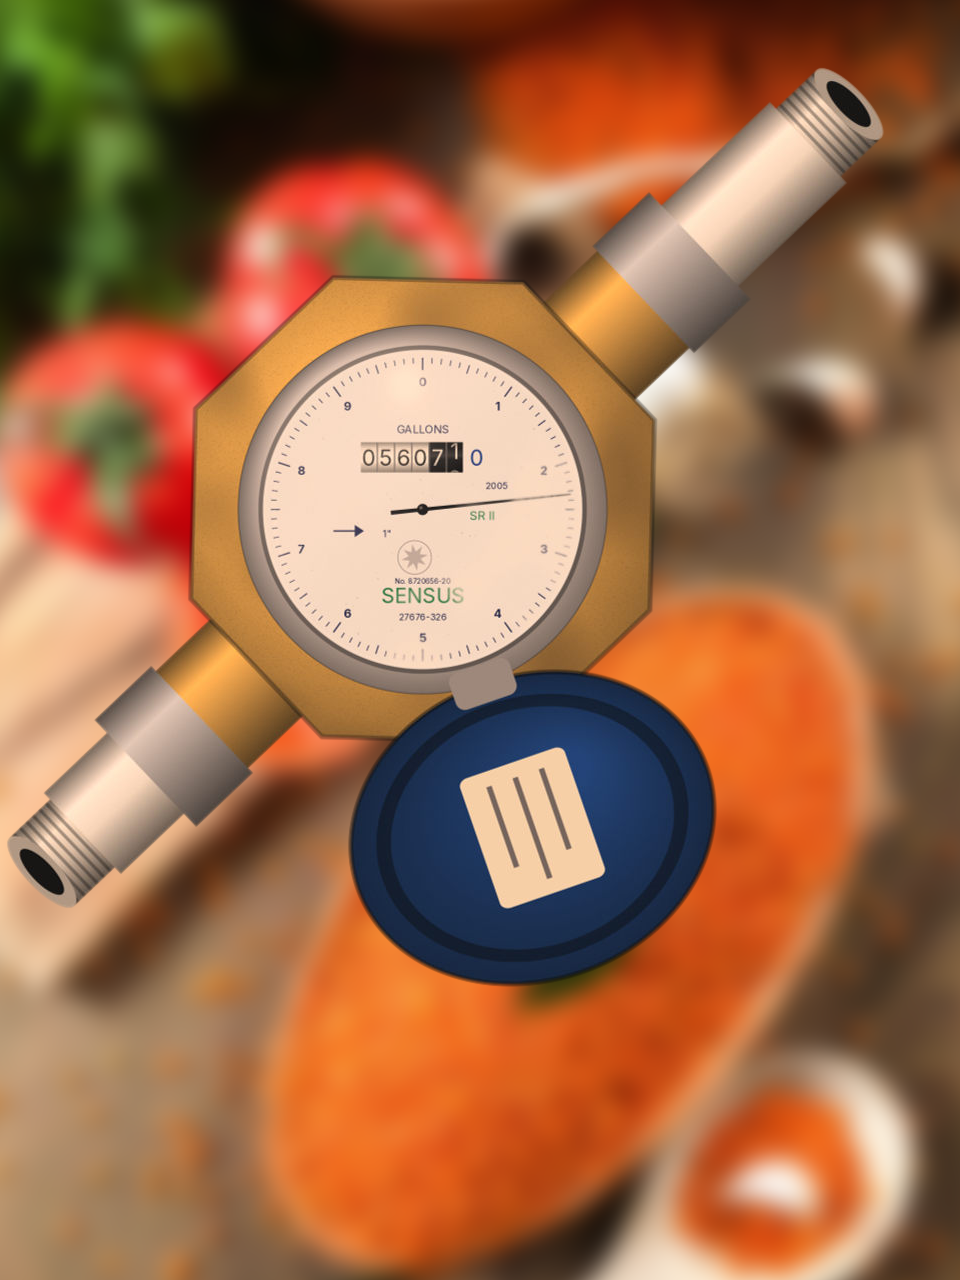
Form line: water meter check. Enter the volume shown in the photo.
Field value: 560712.3 gal
